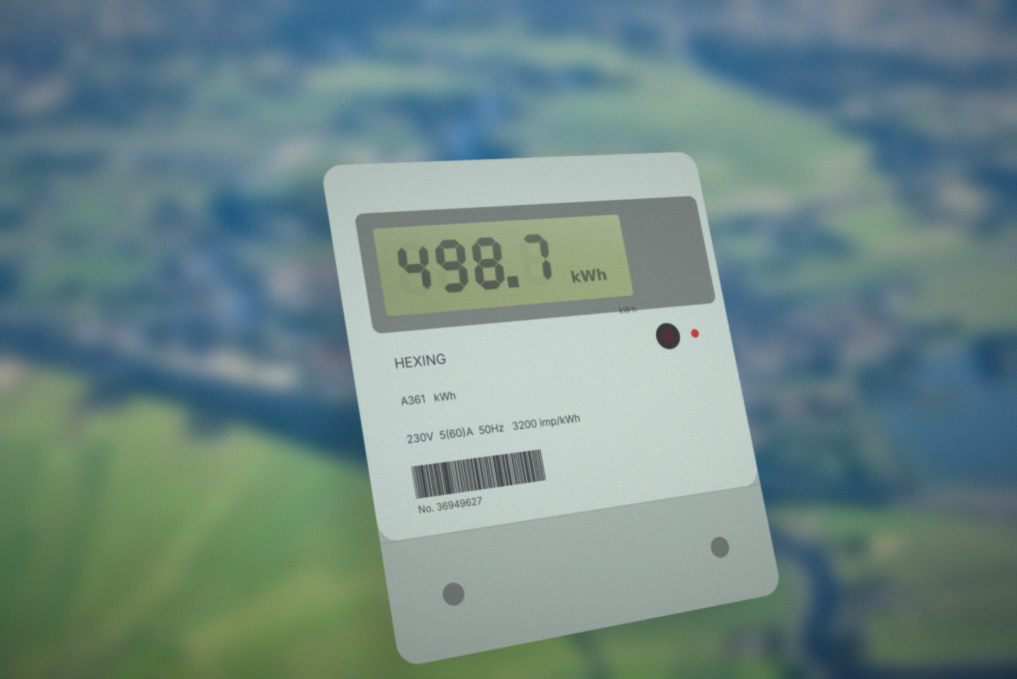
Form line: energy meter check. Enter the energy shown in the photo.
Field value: 498.7 kWh
